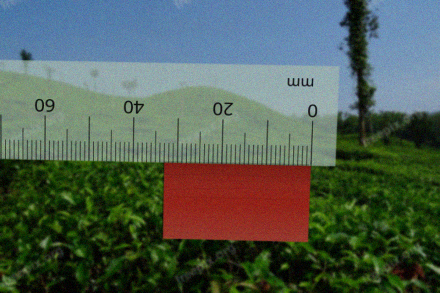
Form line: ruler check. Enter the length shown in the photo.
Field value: 33 mm
